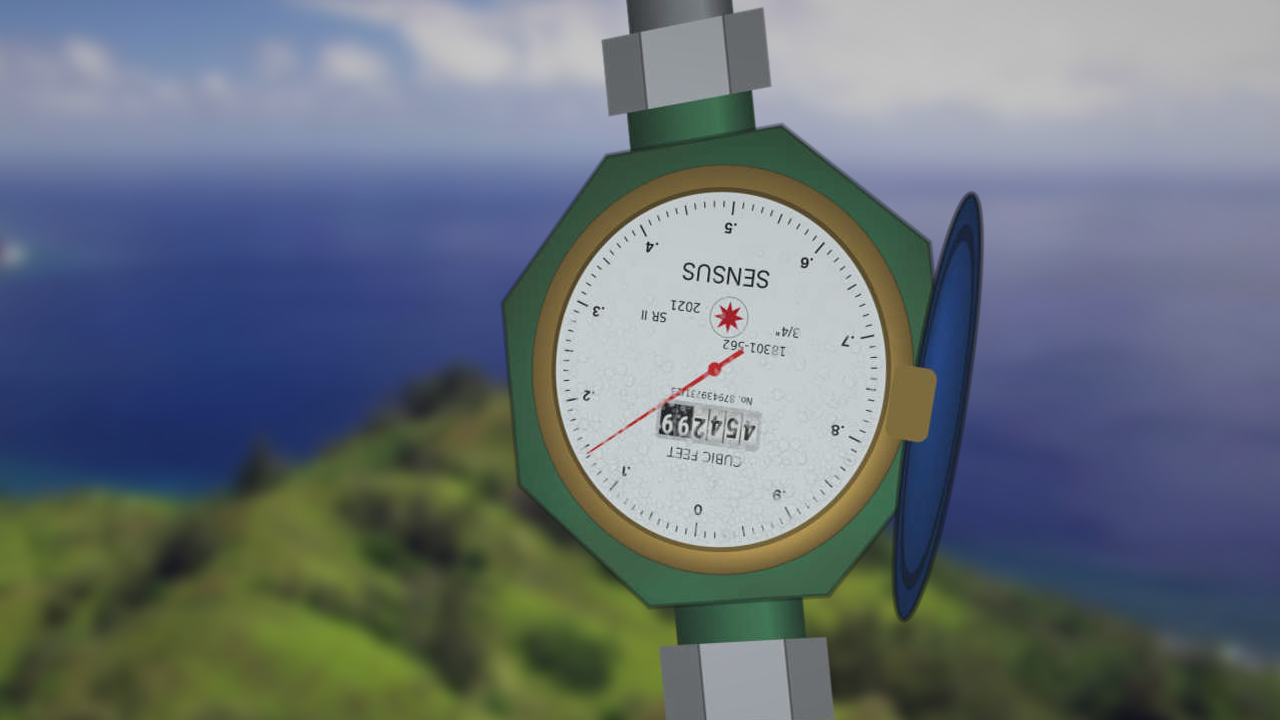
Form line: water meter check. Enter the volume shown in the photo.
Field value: 454299.14 ft³
